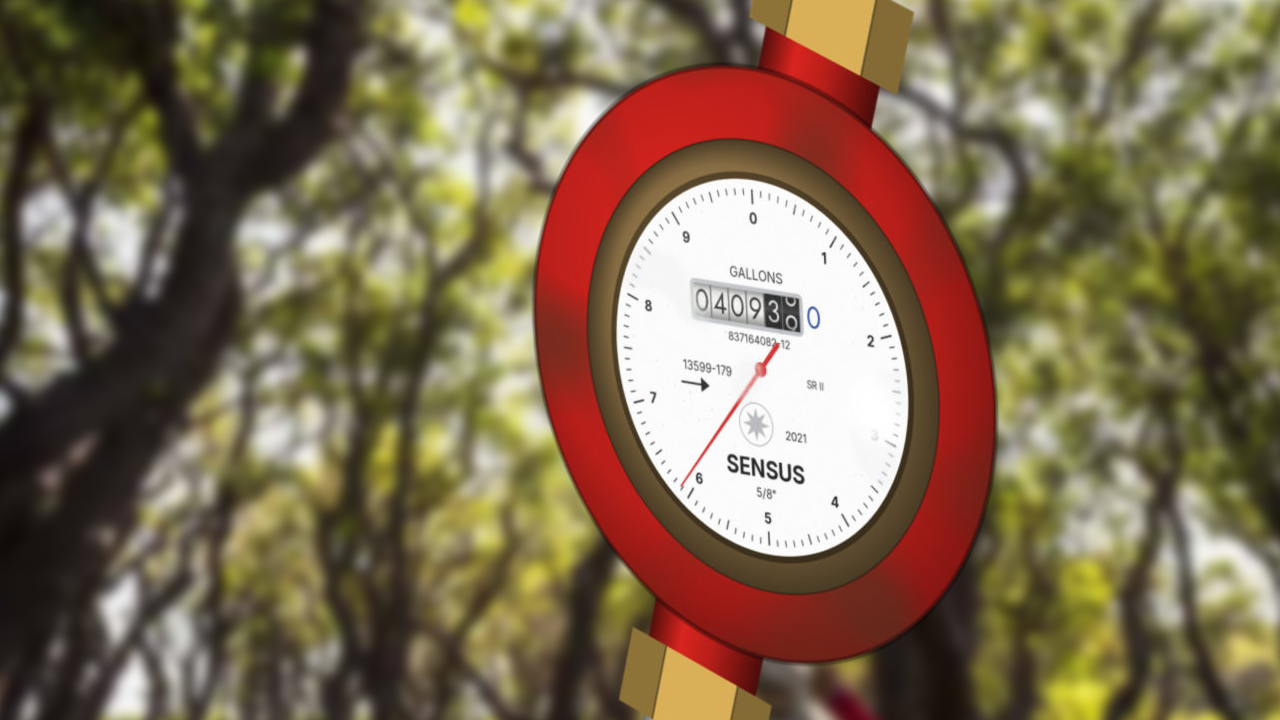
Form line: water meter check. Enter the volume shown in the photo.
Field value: 409386.1 gal
